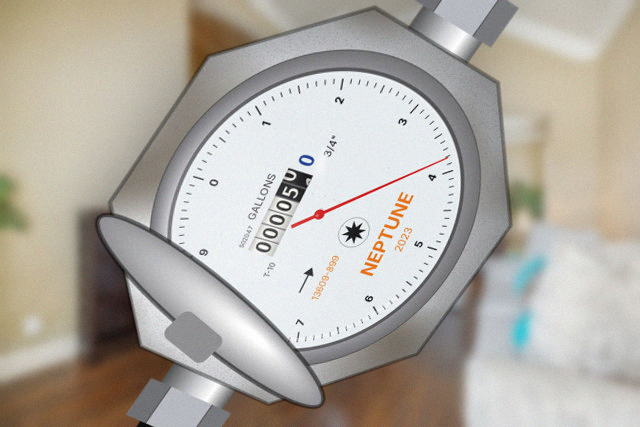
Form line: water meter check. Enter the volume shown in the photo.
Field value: 503.8 gal
